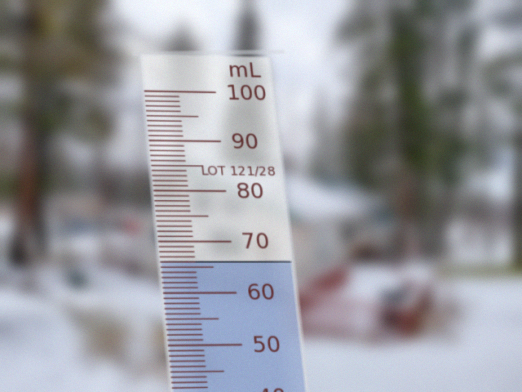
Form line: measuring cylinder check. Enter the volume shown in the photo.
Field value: 66 mL
